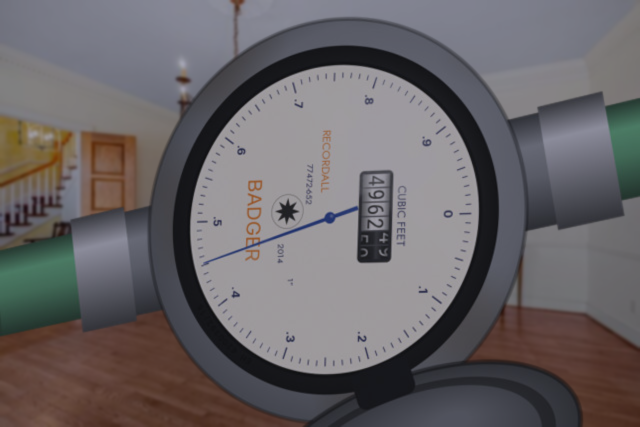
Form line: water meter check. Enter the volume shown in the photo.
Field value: 496249.45 ft³
